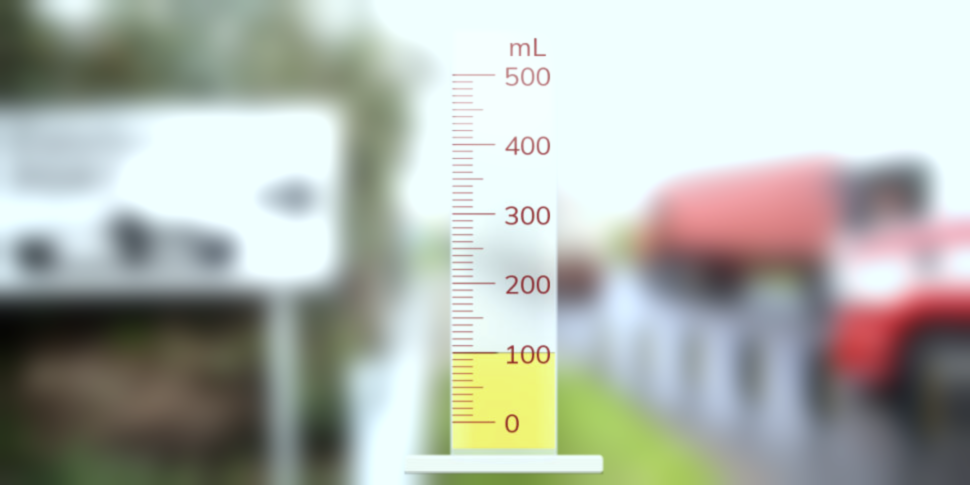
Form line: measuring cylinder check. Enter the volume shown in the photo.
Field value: 100 mL
